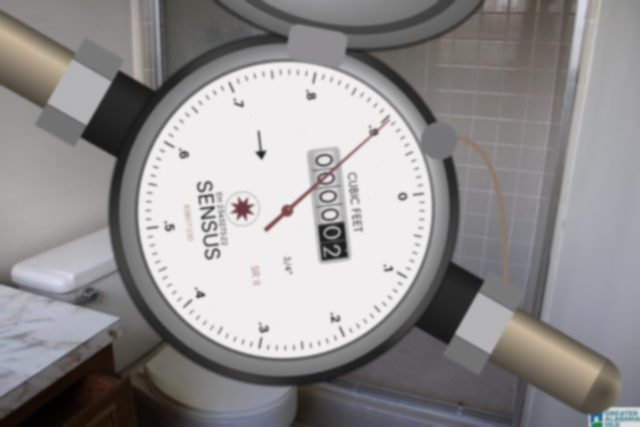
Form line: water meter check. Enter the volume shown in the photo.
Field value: 1.90 ft³
